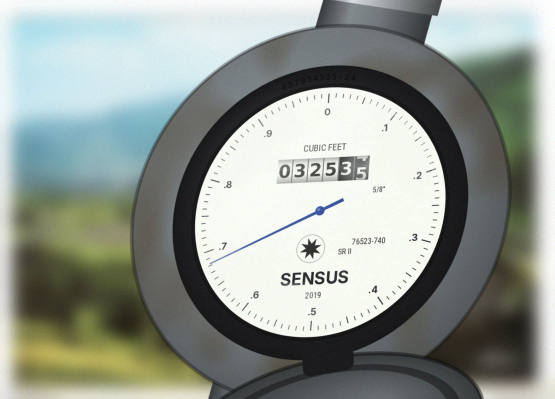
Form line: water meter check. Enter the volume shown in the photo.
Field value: 32534.68 ft³
